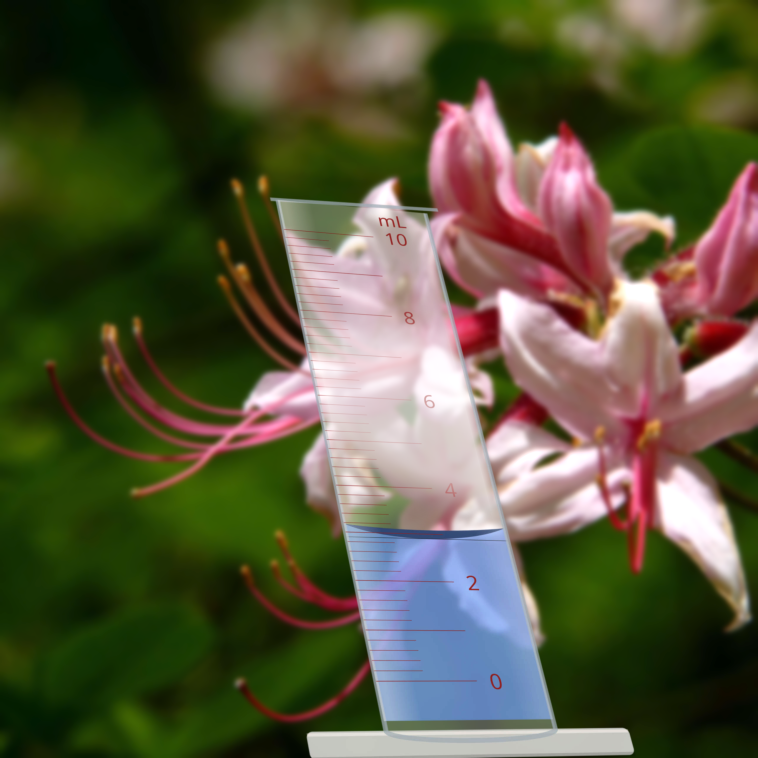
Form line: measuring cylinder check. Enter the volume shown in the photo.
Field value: 2.9 mL
